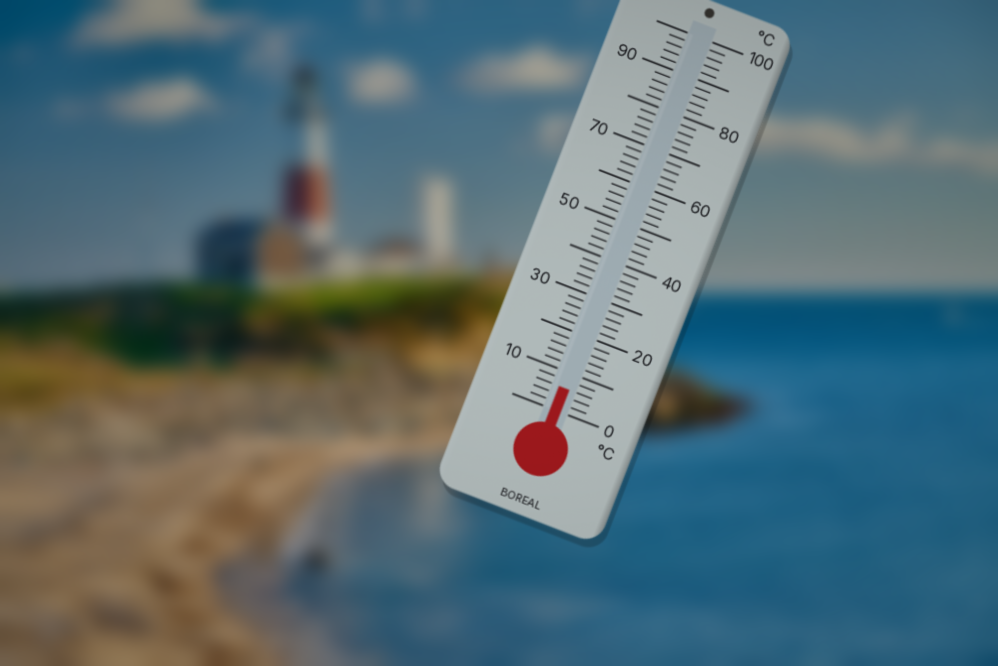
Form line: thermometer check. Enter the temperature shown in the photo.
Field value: 6 °C
